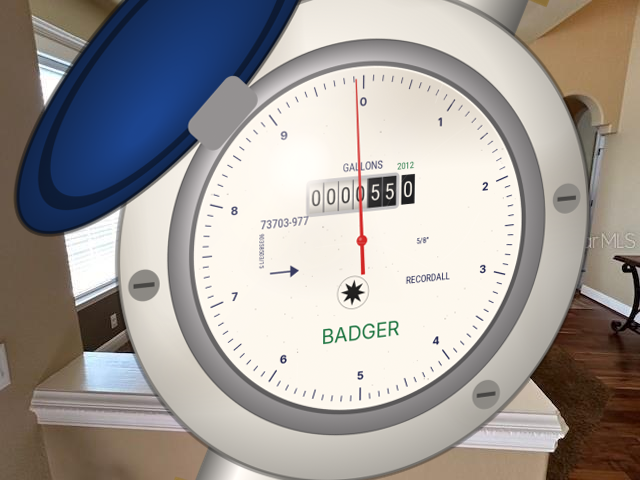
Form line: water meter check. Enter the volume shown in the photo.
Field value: 549.9 gal
